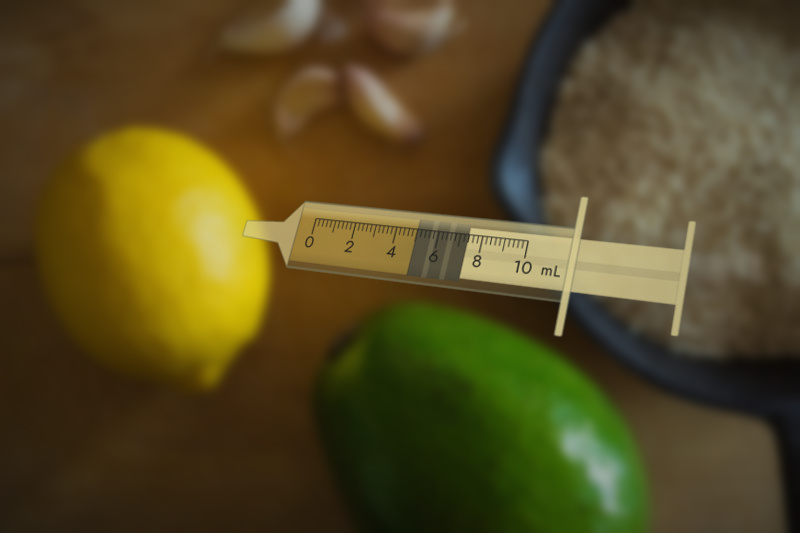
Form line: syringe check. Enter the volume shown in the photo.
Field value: 5 mL
